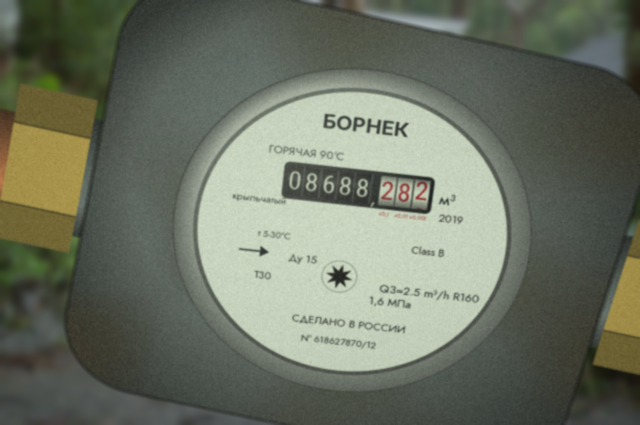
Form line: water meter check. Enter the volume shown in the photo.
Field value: 8688.282 m³
